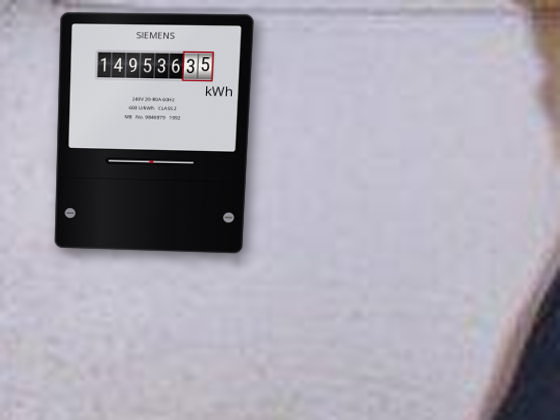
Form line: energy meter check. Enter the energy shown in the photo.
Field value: 149536.35 kWh
